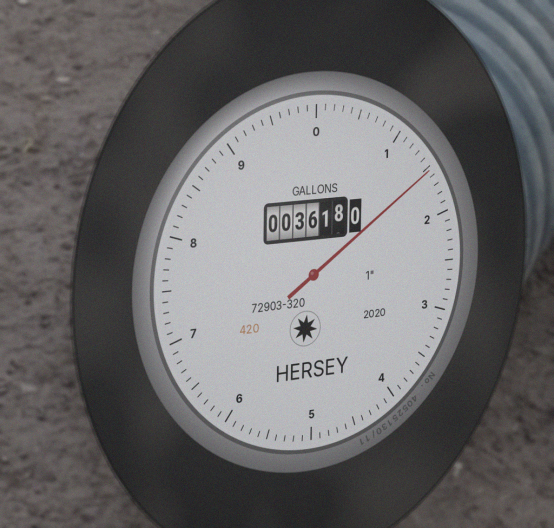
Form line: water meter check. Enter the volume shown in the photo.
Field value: 36181.5 gal
